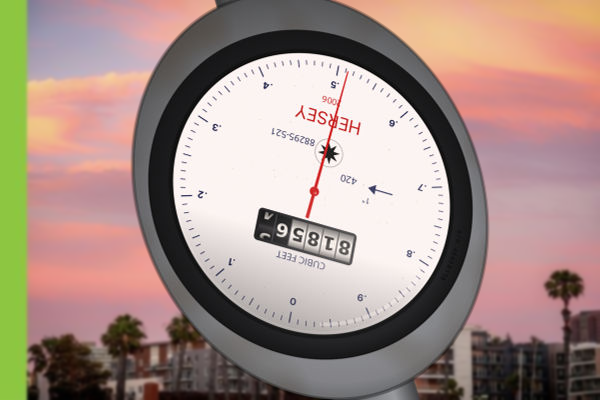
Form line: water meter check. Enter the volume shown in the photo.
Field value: 818563.51 ft³
